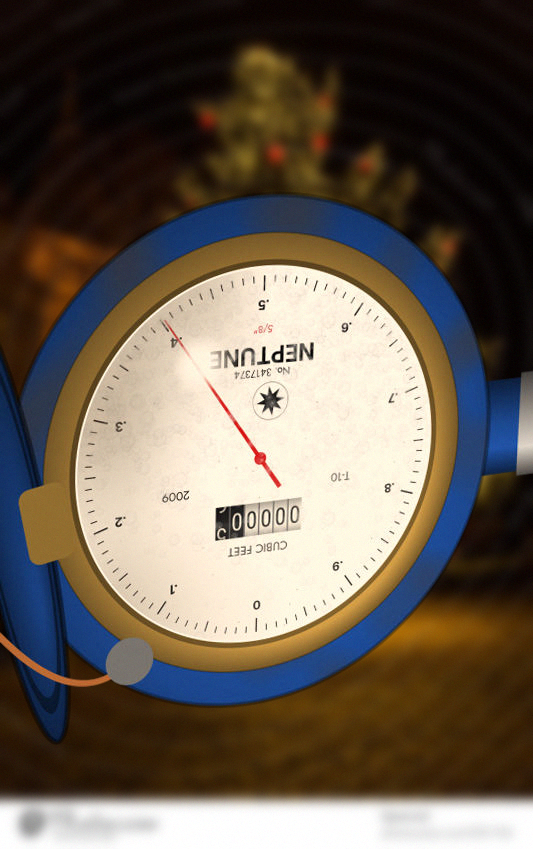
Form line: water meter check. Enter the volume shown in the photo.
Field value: 5.40 ft³
